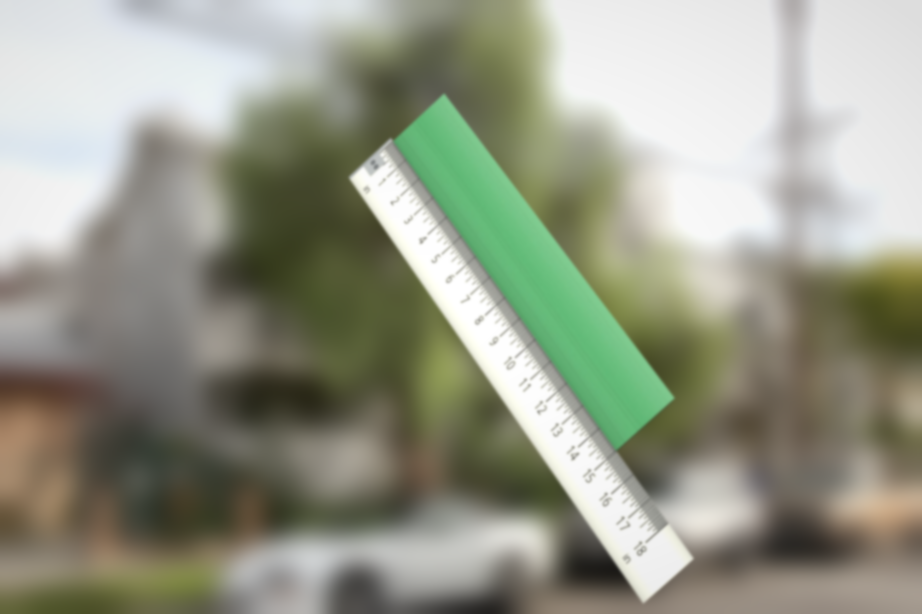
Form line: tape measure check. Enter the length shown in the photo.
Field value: 15 in
